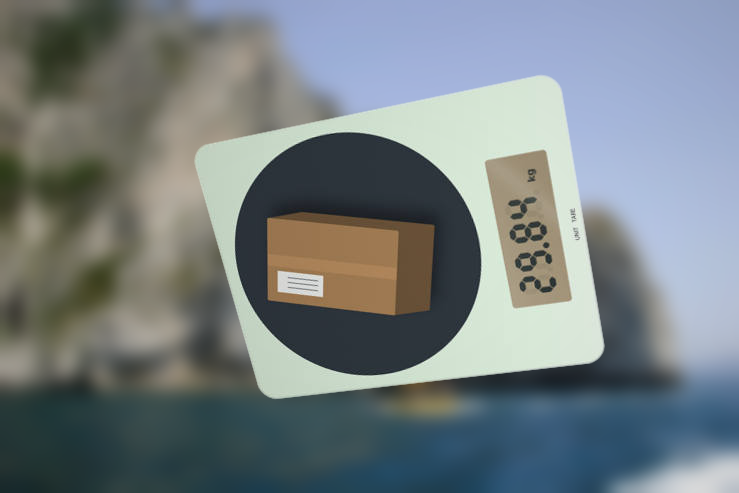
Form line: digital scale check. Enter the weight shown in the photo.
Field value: 29.84 kg
